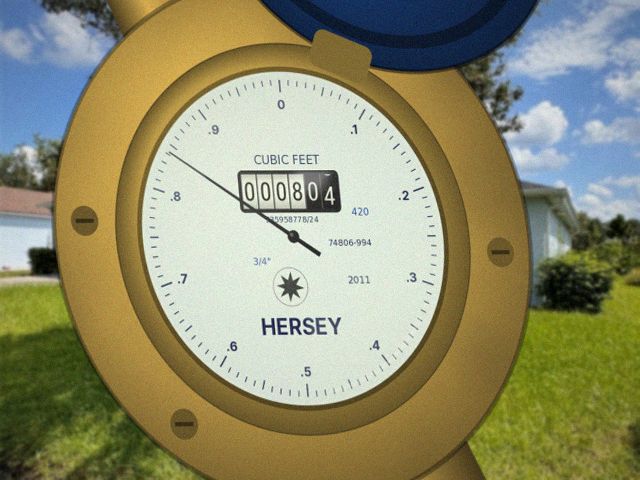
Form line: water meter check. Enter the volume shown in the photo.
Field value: 803.84 ft³
